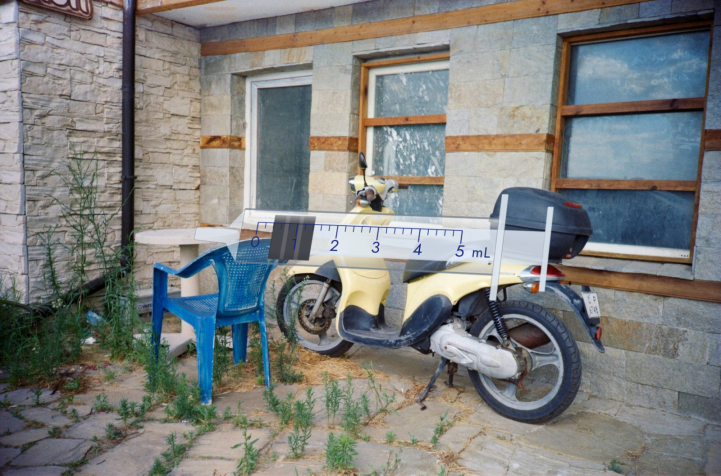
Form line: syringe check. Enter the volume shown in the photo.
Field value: 0.4 mL
